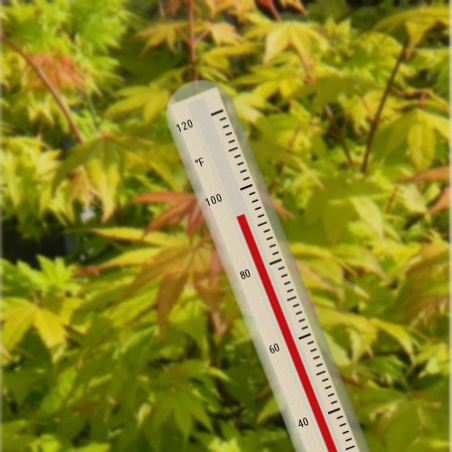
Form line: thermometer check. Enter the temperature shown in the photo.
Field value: 94 °F
